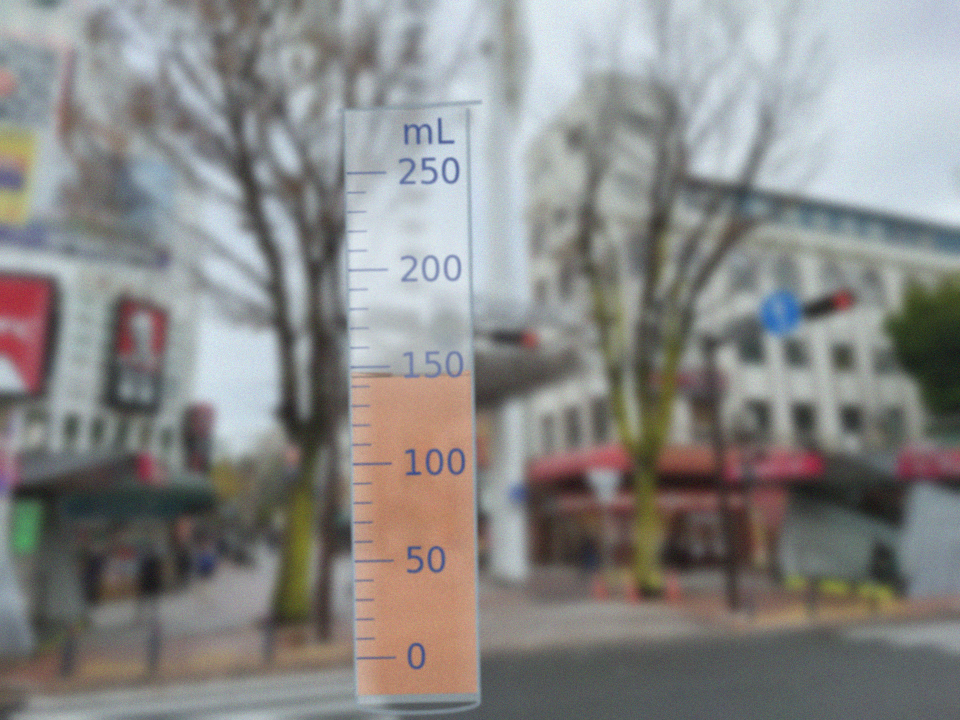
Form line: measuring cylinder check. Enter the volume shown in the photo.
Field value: 145 mL
